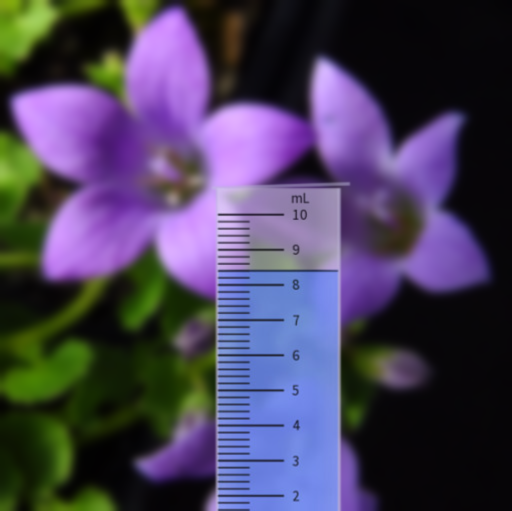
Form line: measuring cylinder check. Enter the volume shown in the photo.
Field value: 8.4 mL
